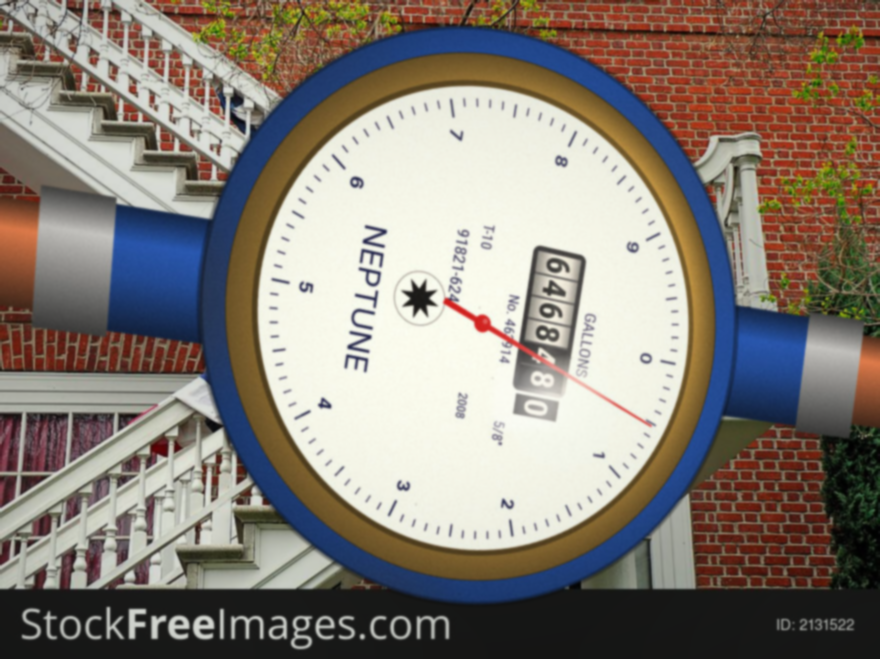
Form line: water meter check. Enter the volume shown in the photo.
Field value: 6468480.5 gal
